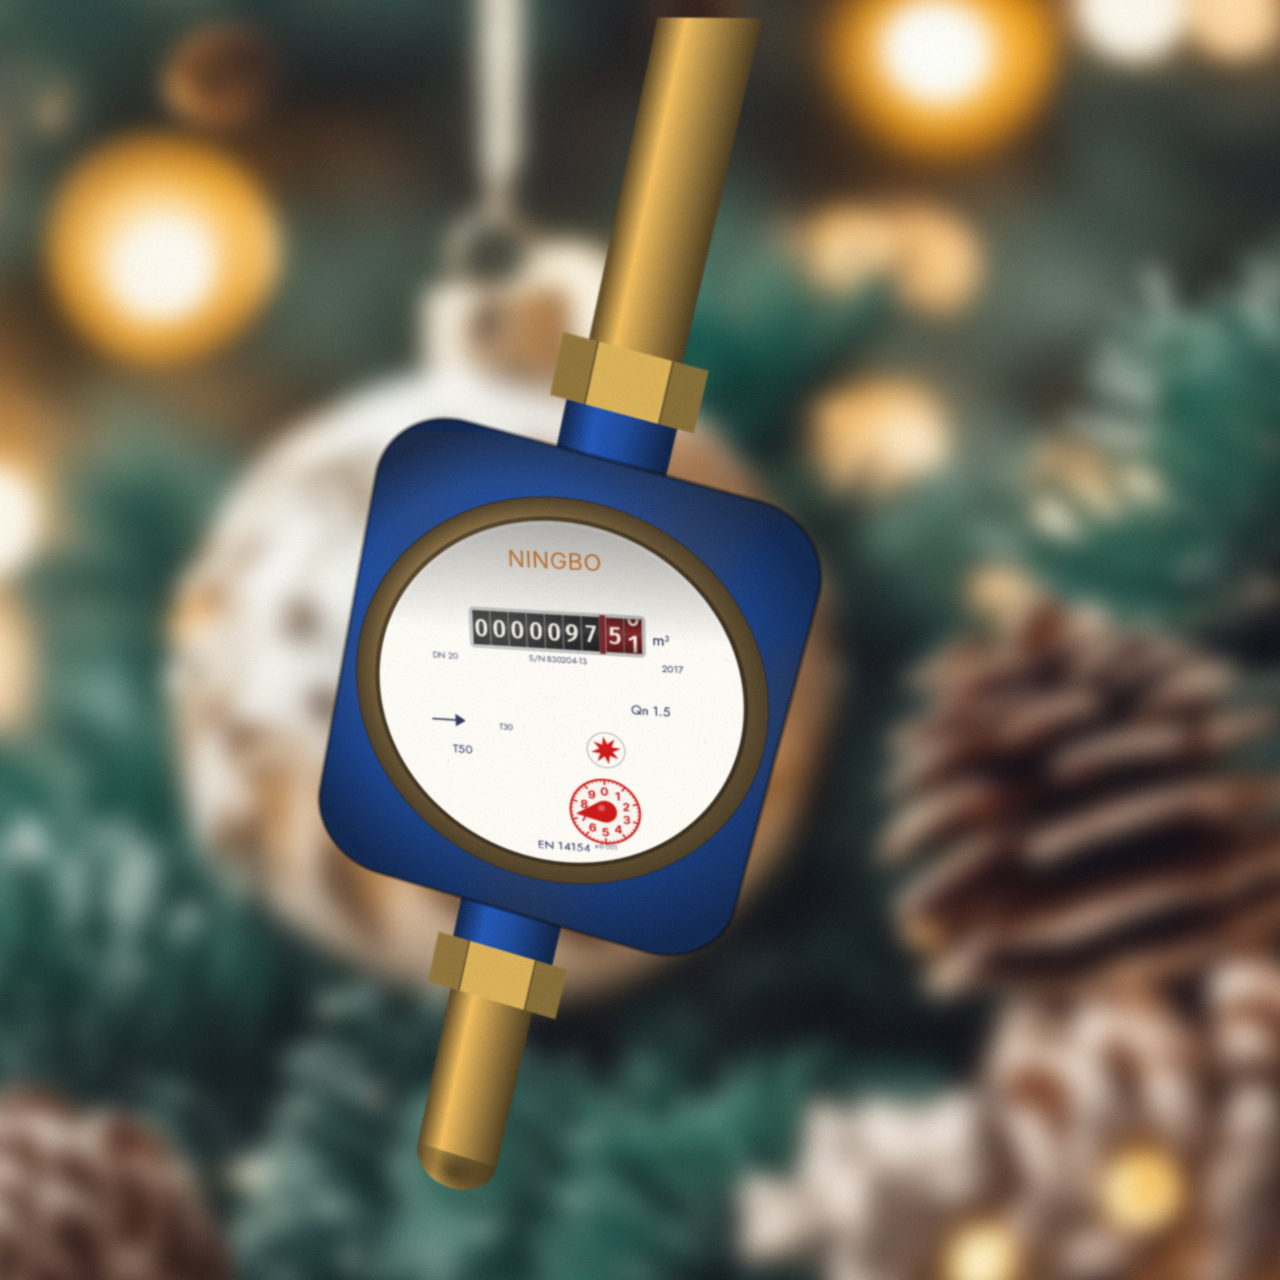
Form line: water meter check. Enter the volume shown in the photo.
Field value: 97.507 m³
